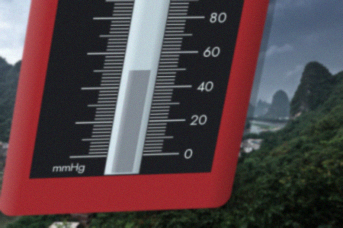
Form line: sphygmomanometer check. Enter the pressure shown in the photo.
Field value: 50 mmHg
